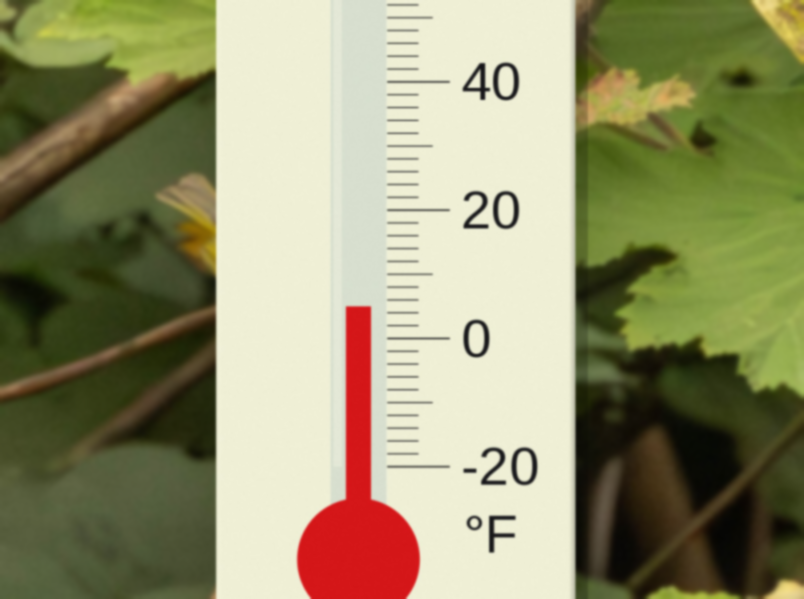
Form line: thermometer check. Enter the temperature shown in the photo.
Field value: 5 °F
